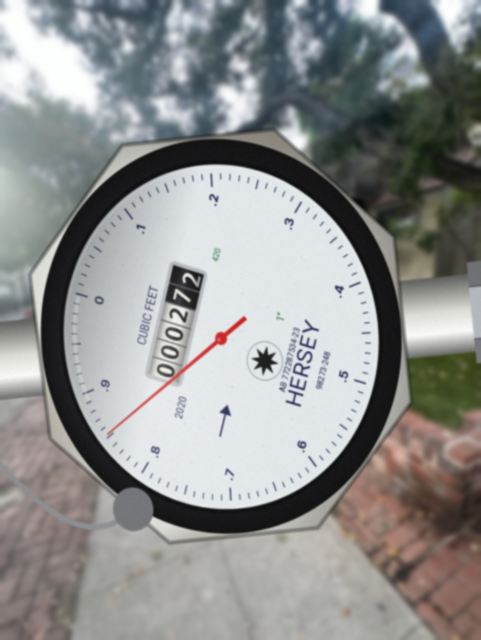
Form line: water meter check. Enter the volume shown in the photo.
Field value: 271.85 ft³
